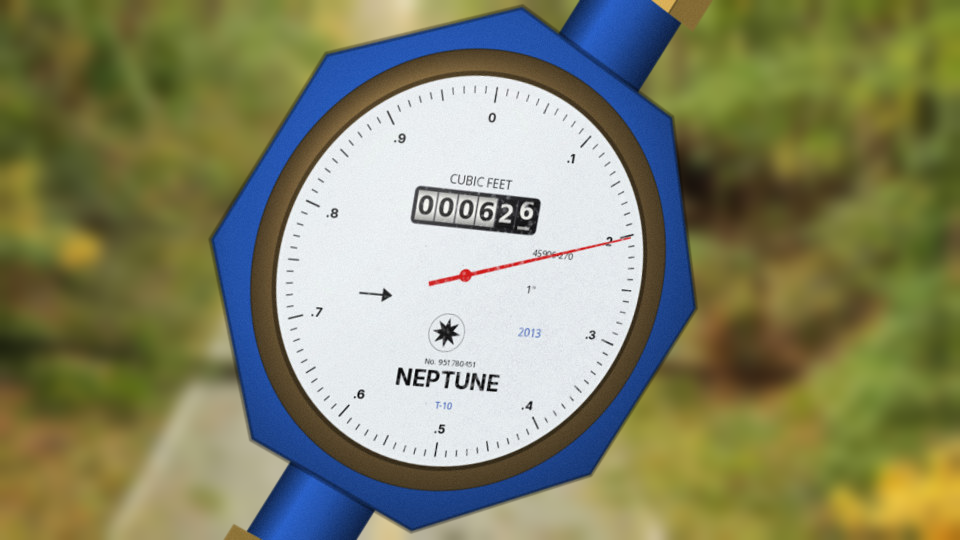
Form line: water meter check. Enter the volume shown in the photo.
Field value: 626.20 ft³
